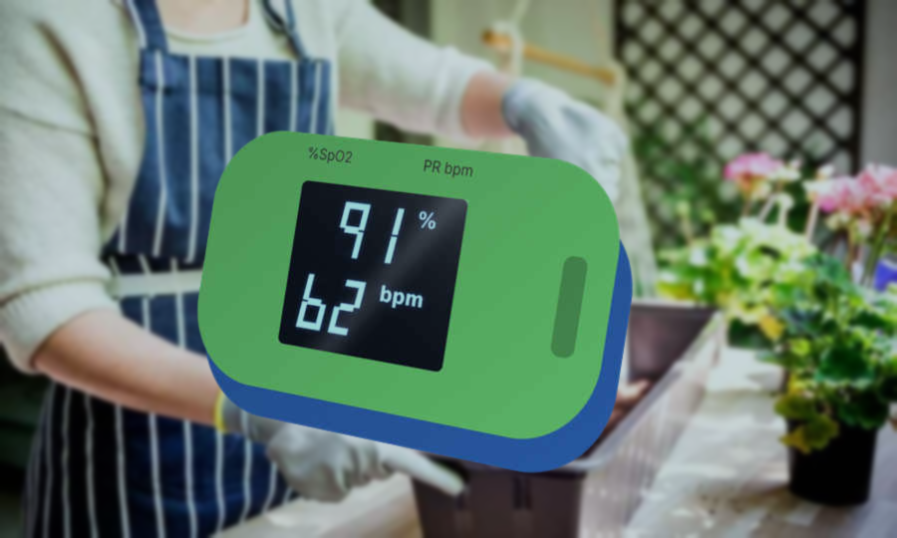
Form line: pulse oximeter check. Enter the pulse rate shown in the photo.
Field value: 62 bpm
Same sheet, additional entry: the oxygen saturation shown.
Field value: 91 %
